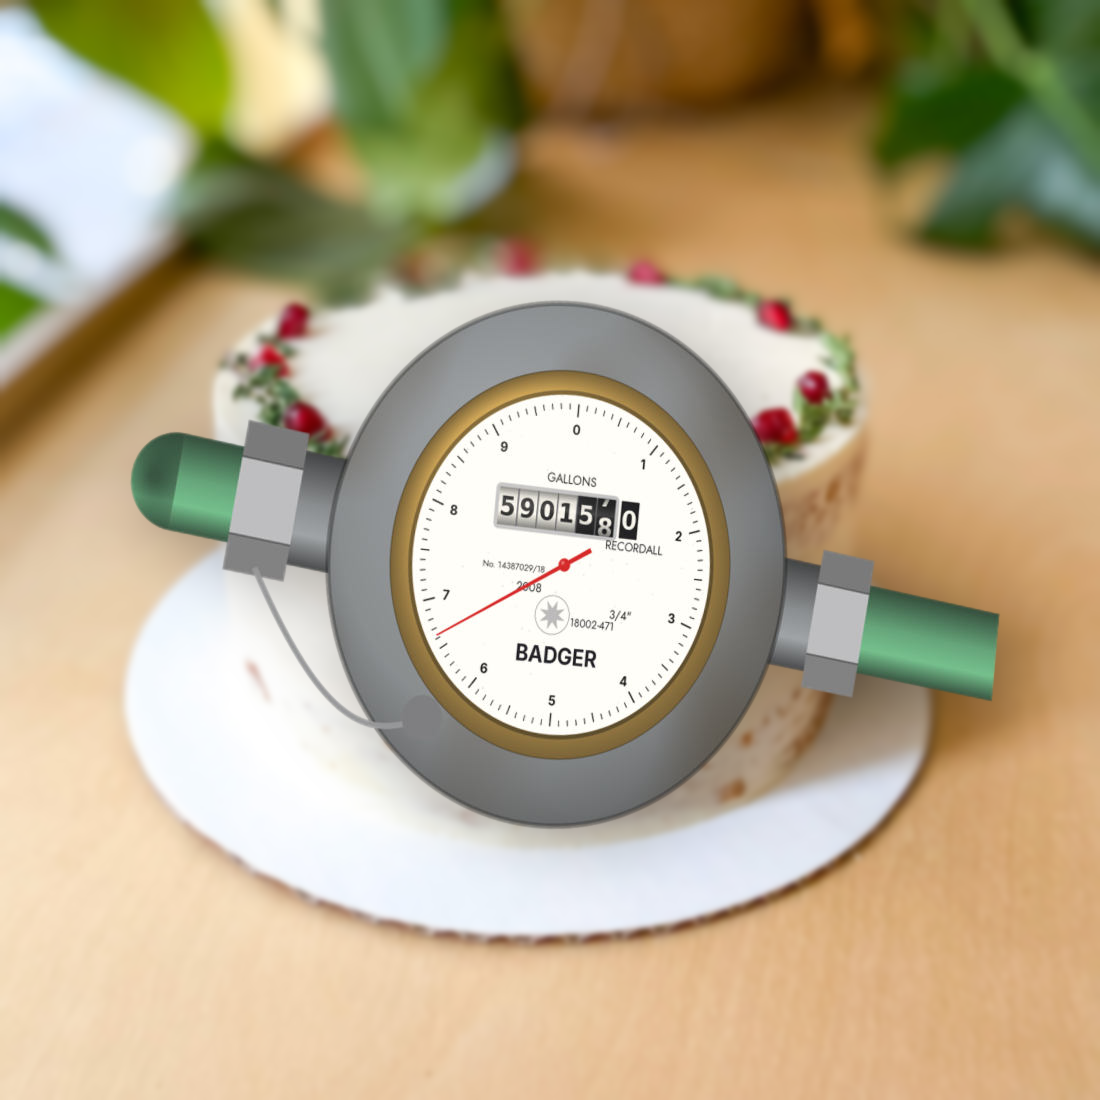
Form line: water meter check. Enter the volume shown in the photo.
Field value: 5901576.6 gal
